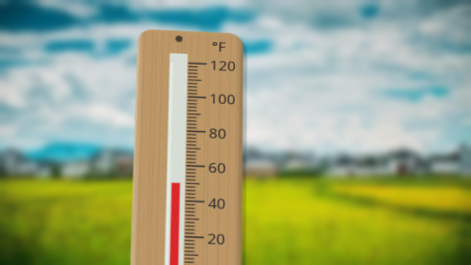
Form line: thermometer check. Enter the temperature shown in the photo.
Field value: 50 °F
